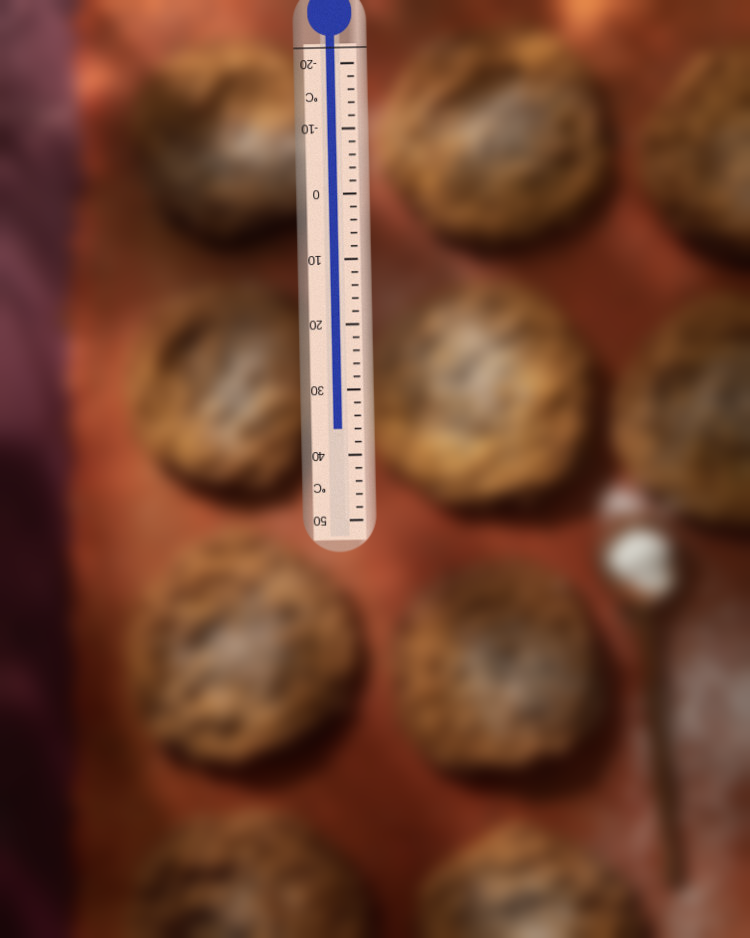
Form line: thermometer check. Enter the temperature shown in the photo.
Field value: 36 °C
